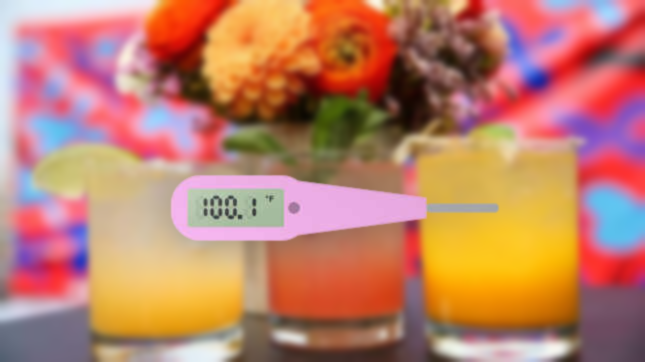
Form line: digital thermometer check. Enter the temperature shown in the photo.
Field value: 100.1 °F
